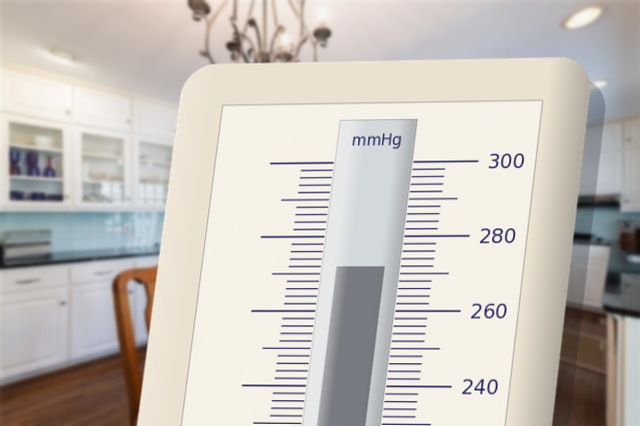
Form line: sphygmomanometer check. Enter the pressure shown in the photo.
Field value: 272 mmHg
